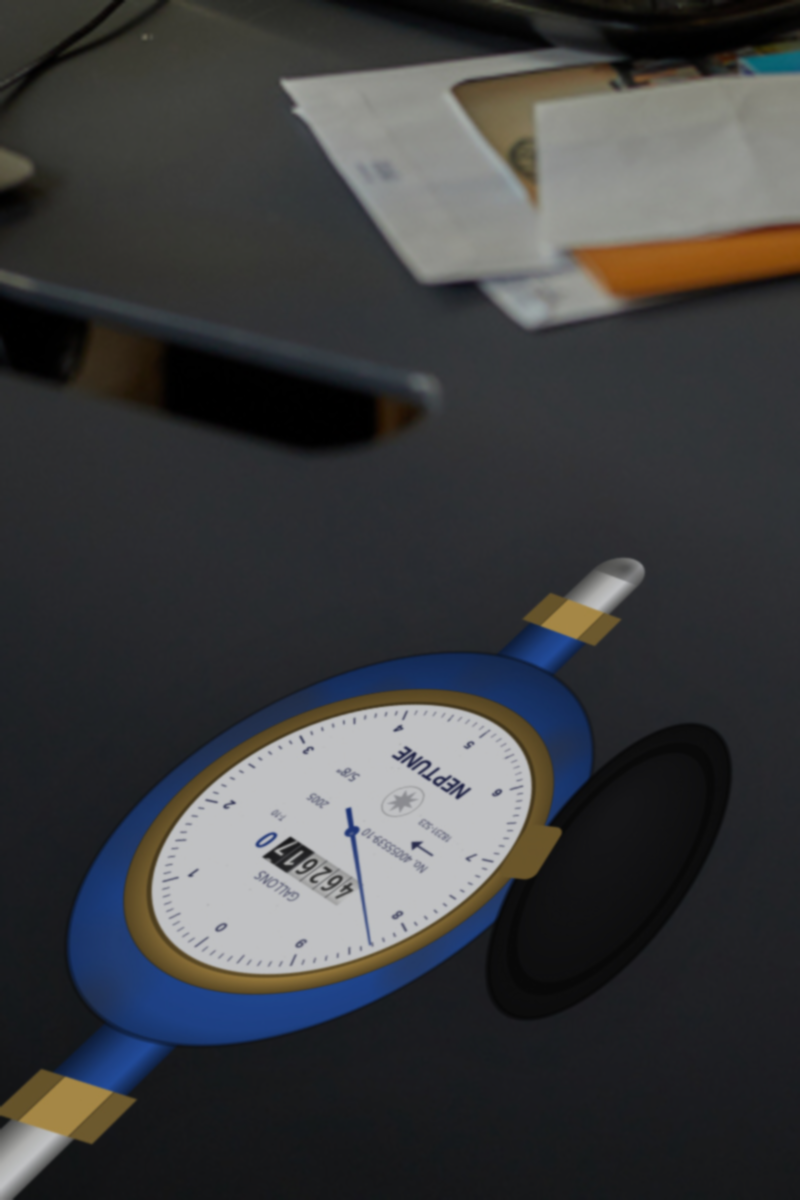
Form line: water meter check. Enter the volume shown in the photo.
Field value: 4626168.3 gal
